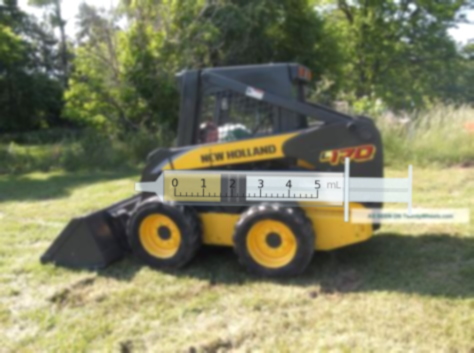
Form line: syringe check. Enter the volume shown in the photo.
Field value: 1.6 mL
